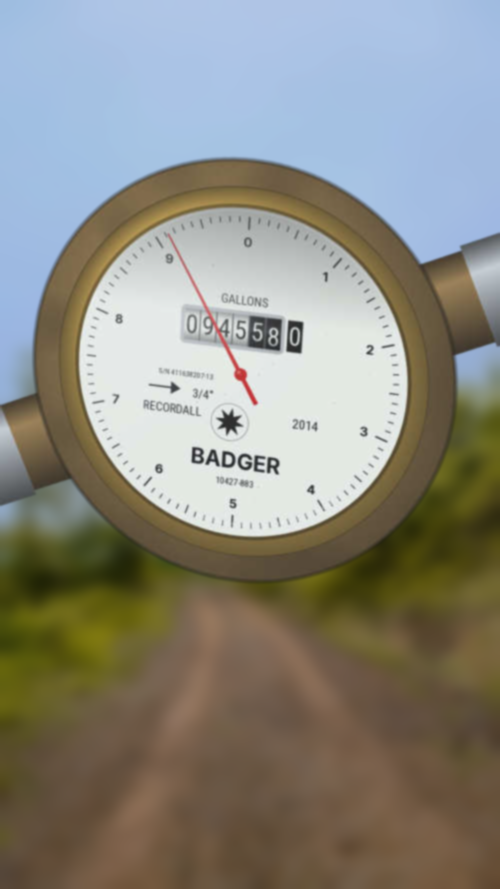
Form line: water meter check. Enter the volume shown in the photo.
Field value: 945579.1 gal
